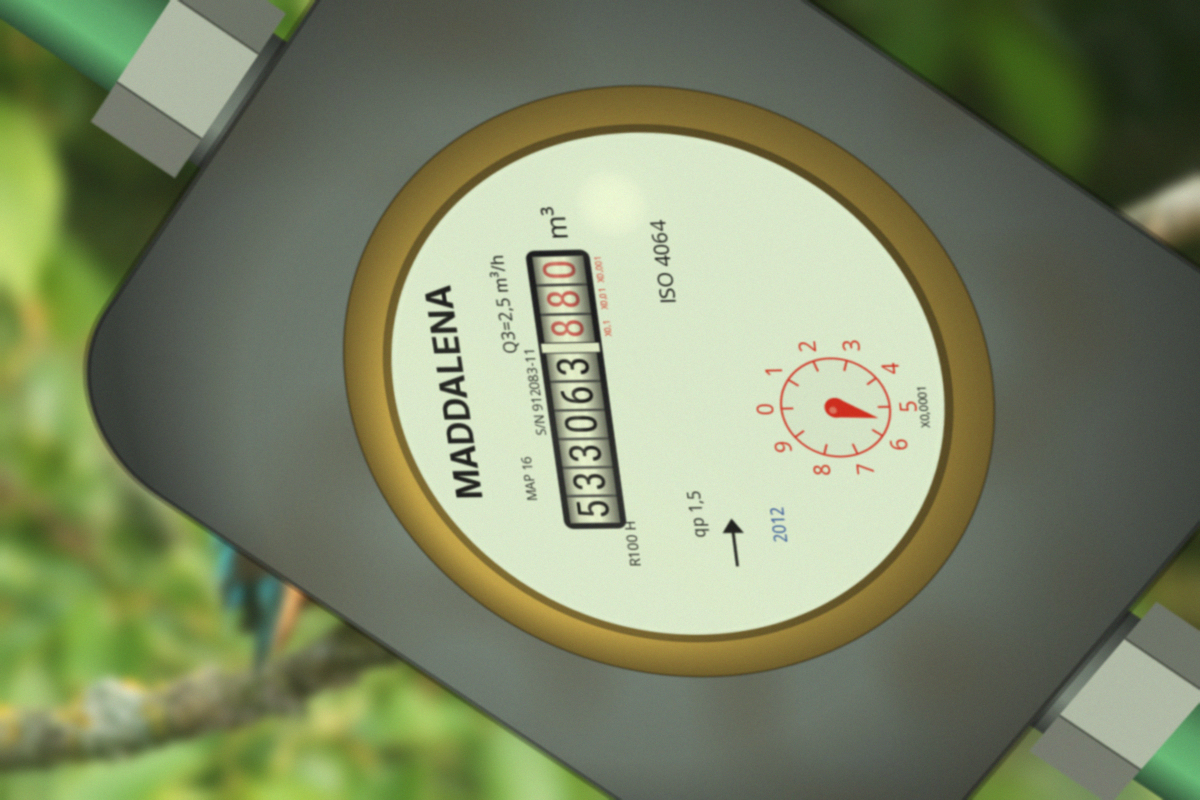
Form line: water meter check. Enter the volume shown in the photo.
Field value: 533063.8805 m³
